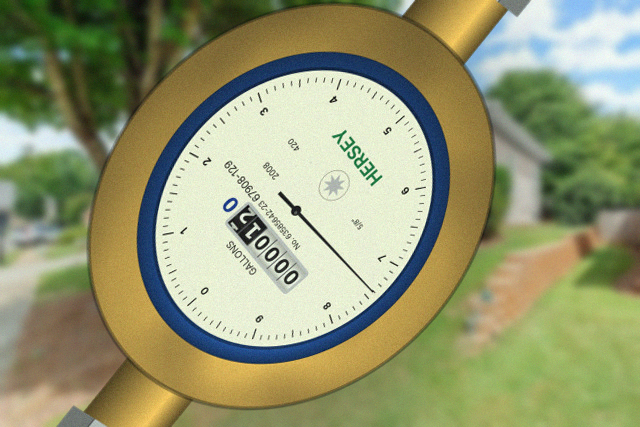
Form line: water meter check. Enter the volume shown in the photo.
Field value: 117.4 gal
